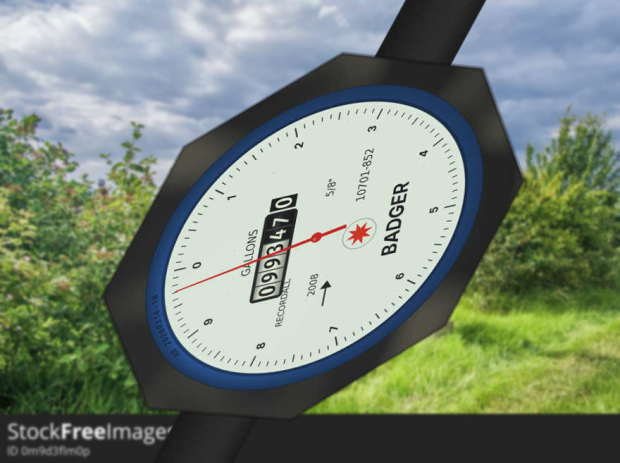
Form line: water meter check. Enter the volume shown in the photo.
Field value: 993469.7 gal
